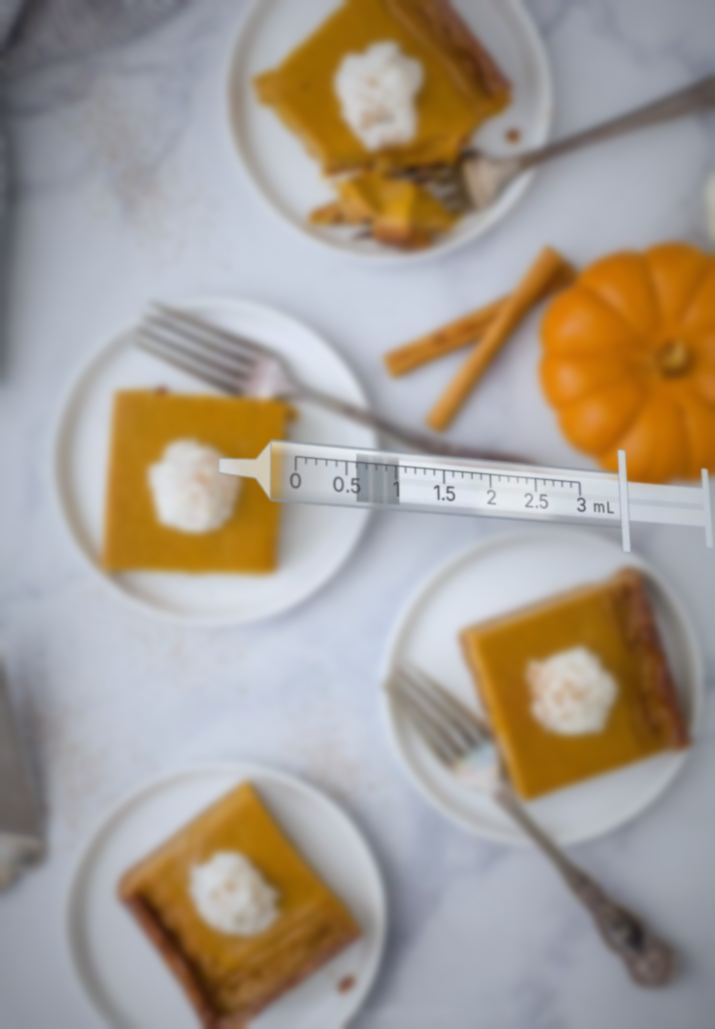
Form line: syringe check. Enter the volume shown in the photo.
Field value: 0.6 mL
